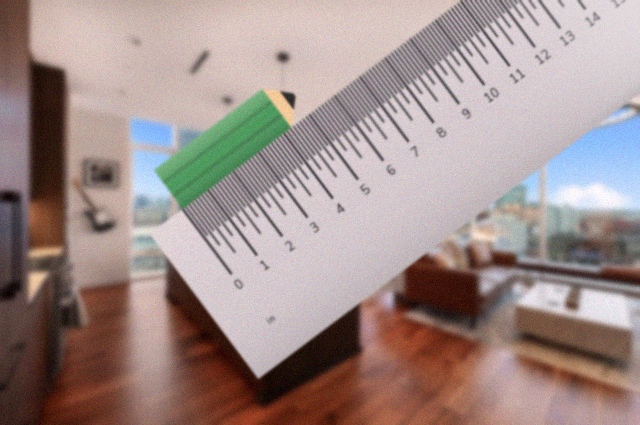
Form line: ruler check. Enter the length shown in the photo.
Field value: 5 in
